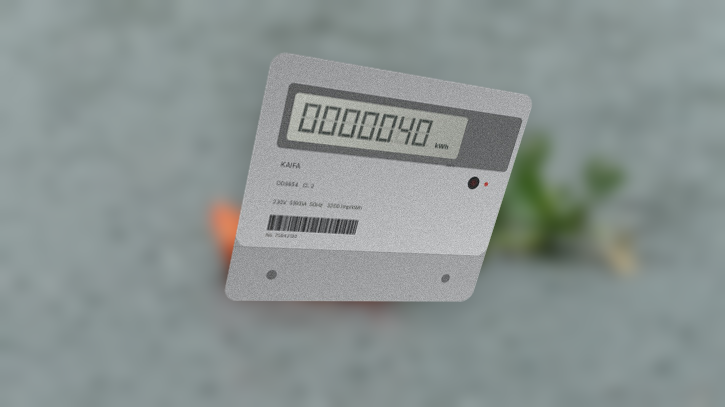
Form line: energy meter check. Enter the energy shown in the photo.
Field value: 40 kWh
